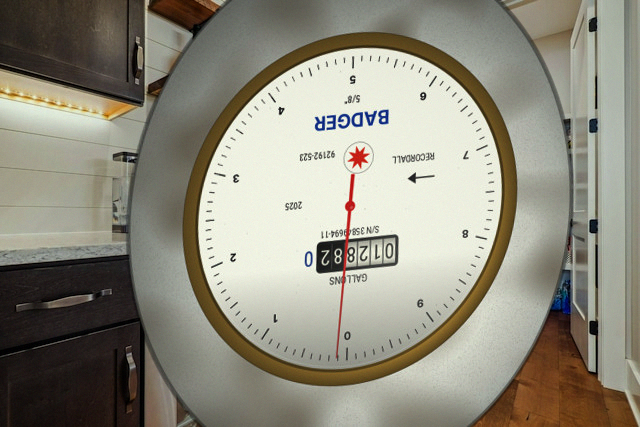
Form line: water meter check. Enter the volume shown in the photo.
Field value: 128820.1 gal
